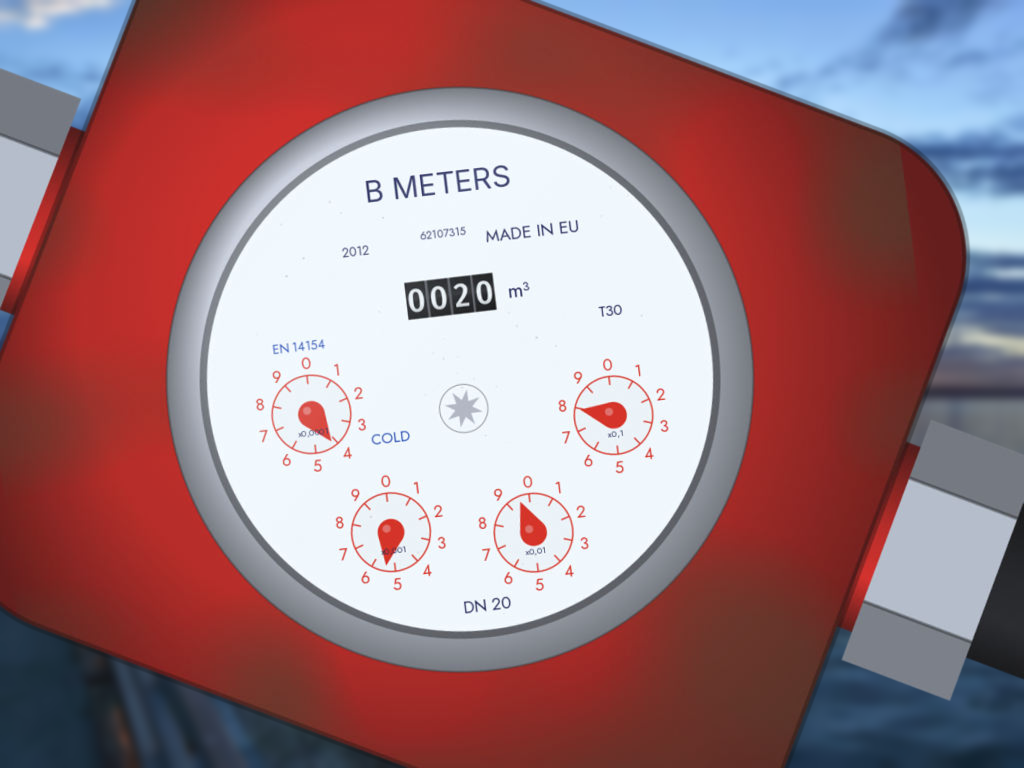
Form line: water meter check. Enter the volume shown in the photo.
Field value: 20.7954 m³
